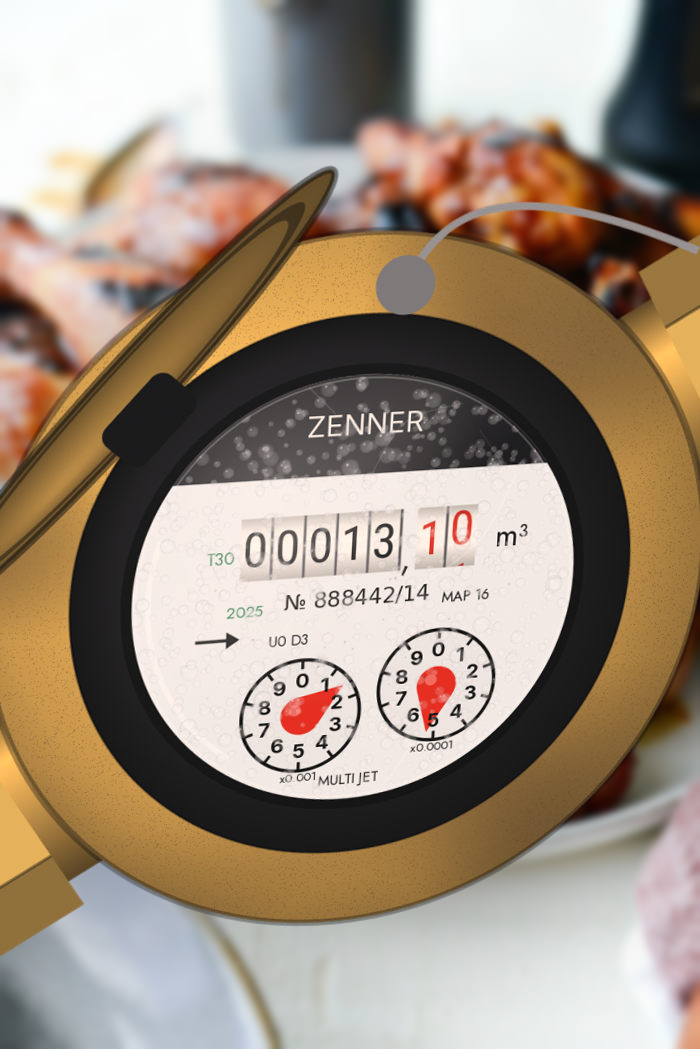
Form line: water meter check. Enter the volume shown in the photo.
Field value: 13.1015 m³
